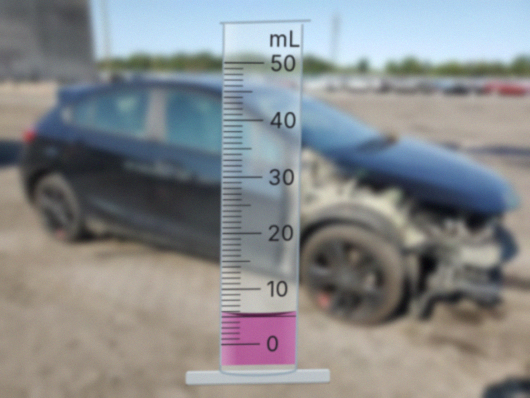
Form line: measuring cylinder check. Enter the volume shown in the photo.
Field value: 5 mL
